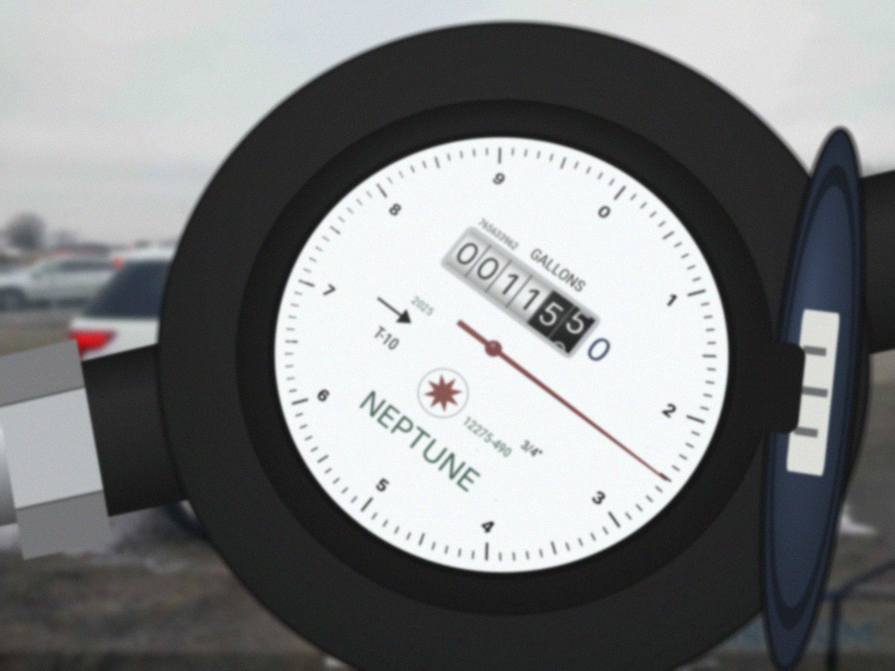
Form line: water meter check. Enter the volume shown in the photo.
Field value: 11552.5 gal
